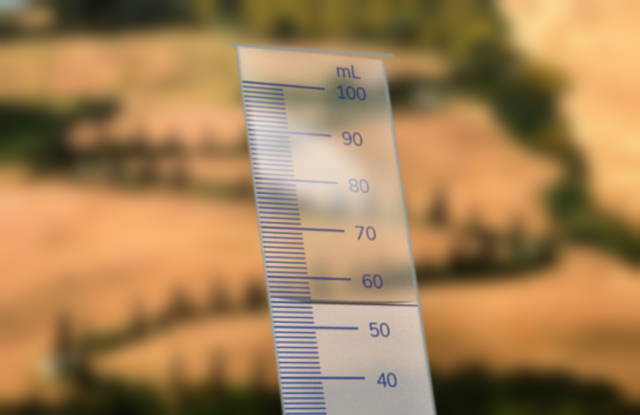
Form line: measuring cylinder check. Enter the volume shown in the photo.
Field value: 55 mL
